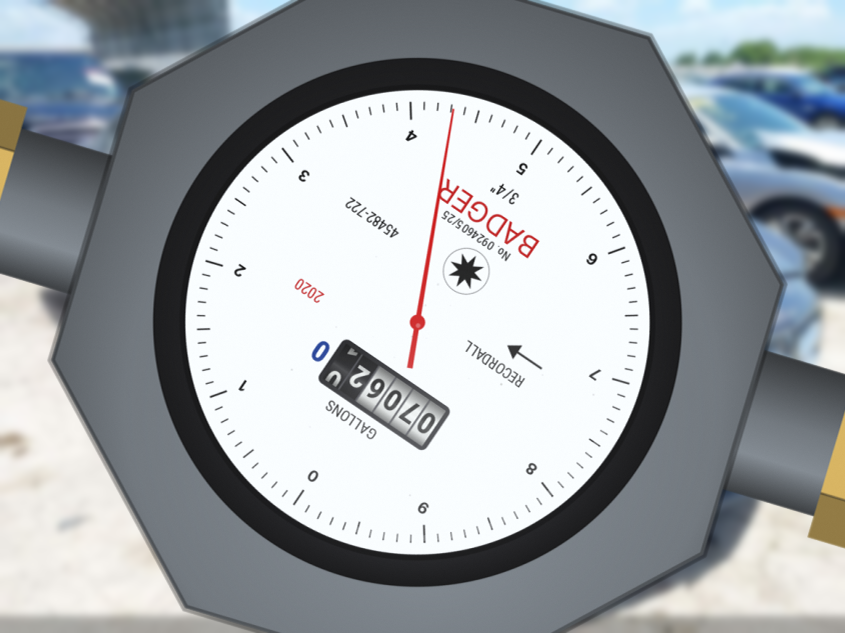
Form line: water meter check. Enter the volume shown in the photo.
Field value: 706204.3 gal
